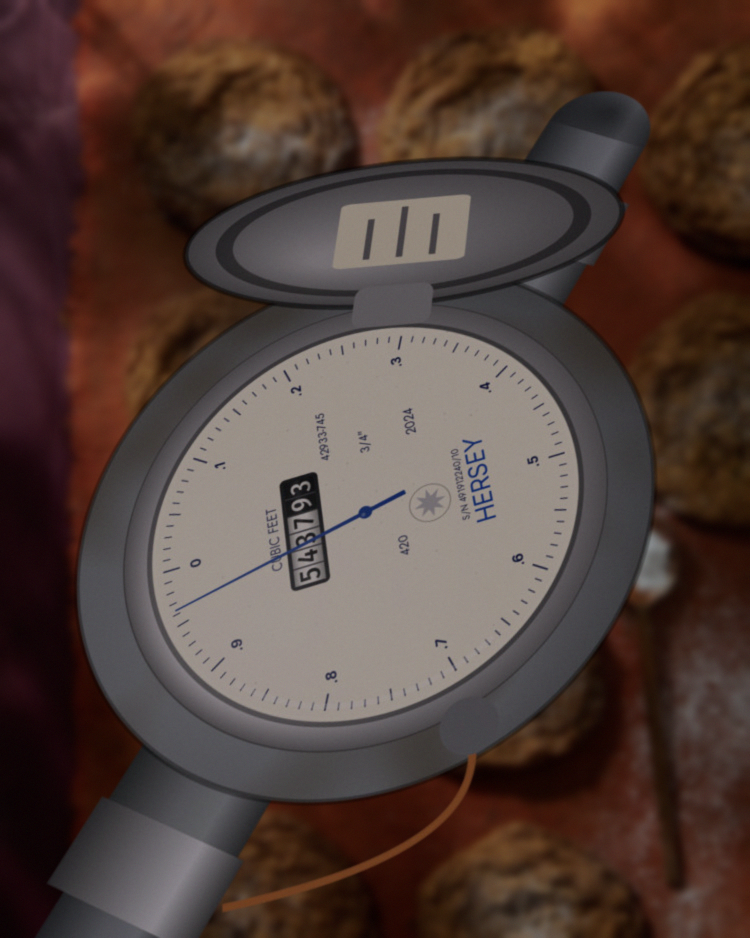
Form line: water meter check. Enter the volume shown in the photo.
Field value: 543792.96 ft³
